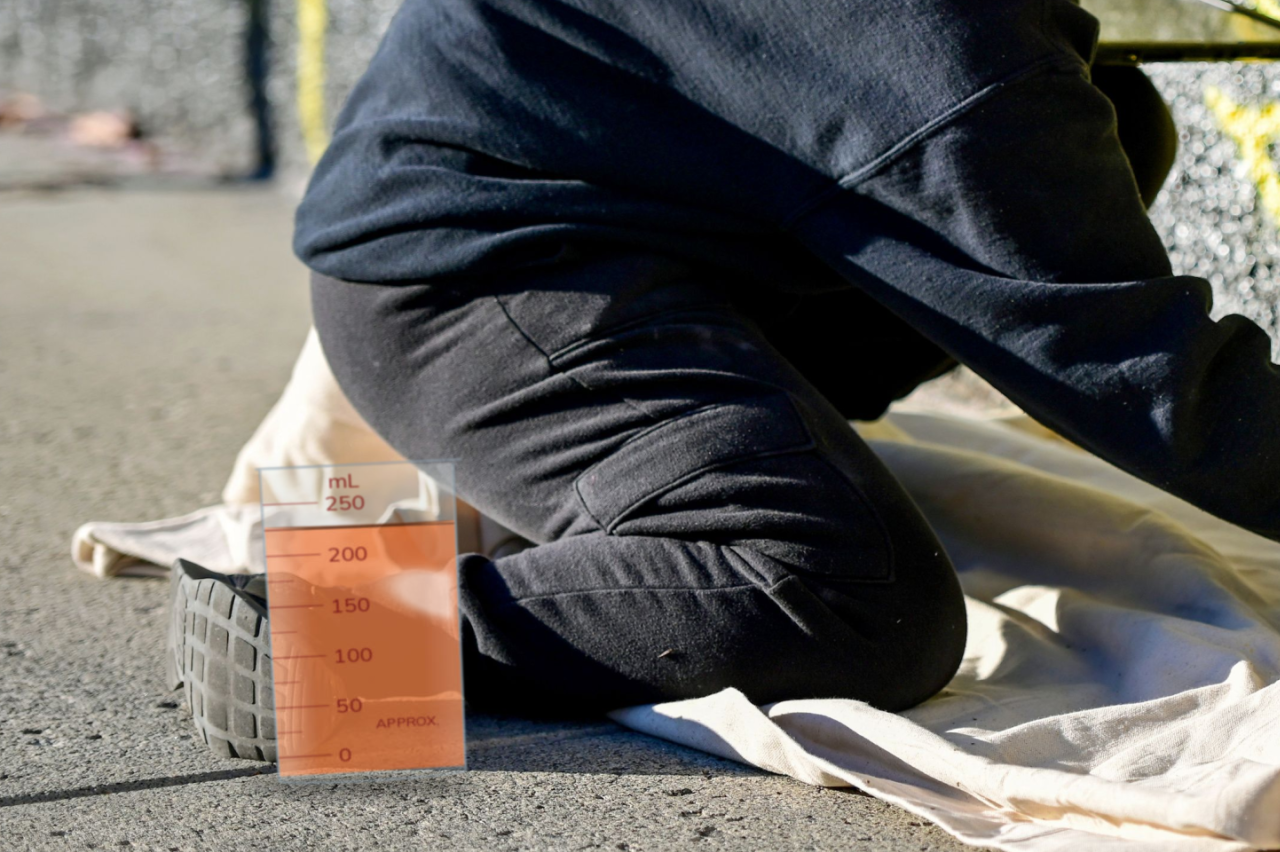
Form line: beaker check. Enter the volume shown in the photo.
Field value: 225 mL
